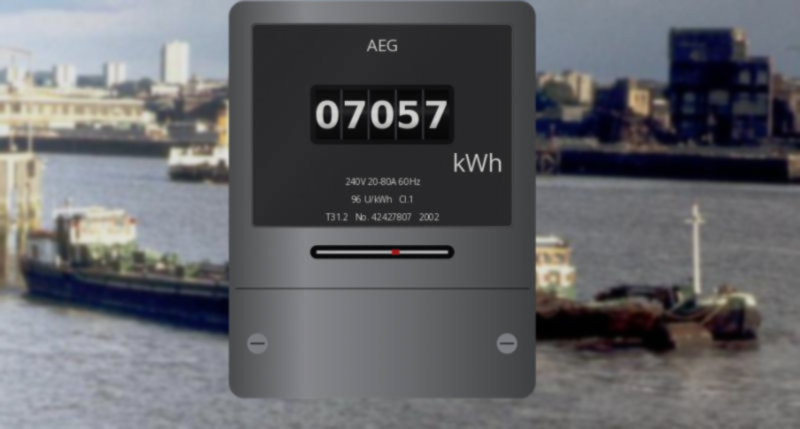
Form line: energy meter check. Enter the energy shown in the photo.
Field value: 7057 kWh
